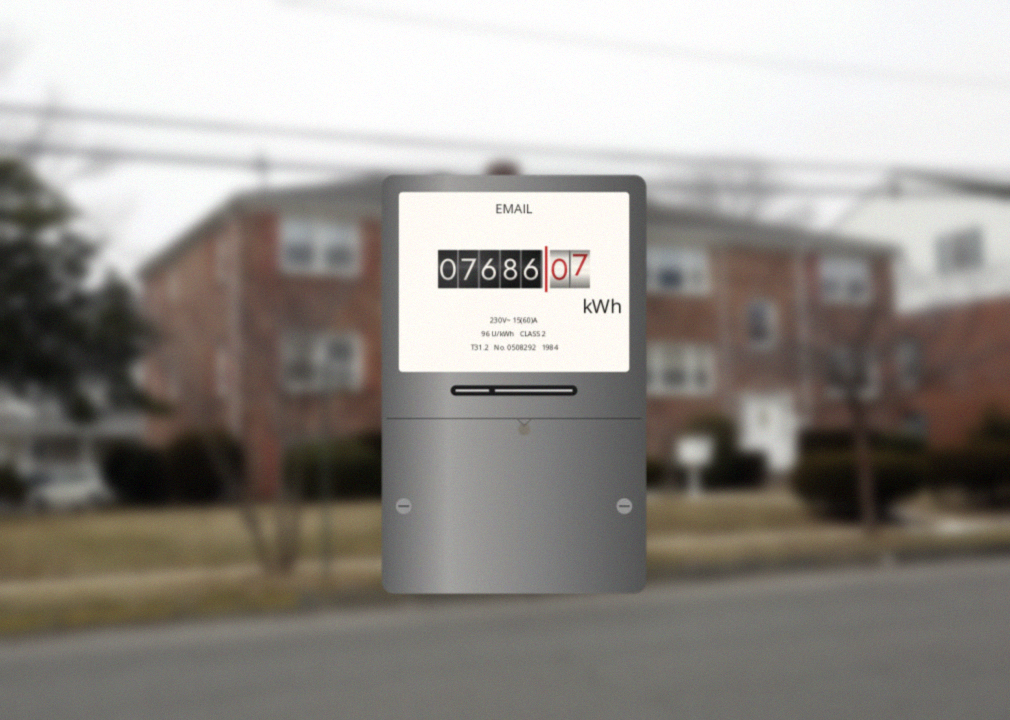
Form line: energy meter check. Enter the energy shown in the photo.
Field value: 7686.07 kWh
